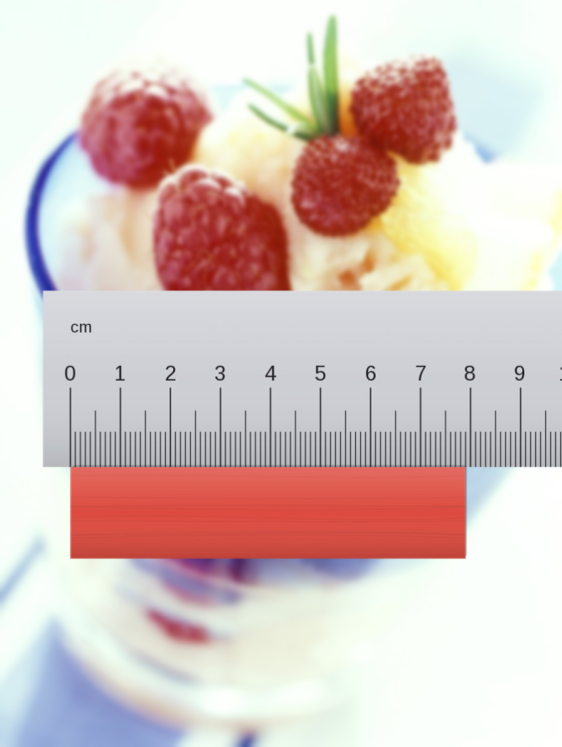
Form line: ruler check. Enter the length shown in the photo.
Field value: 7.9 cm
